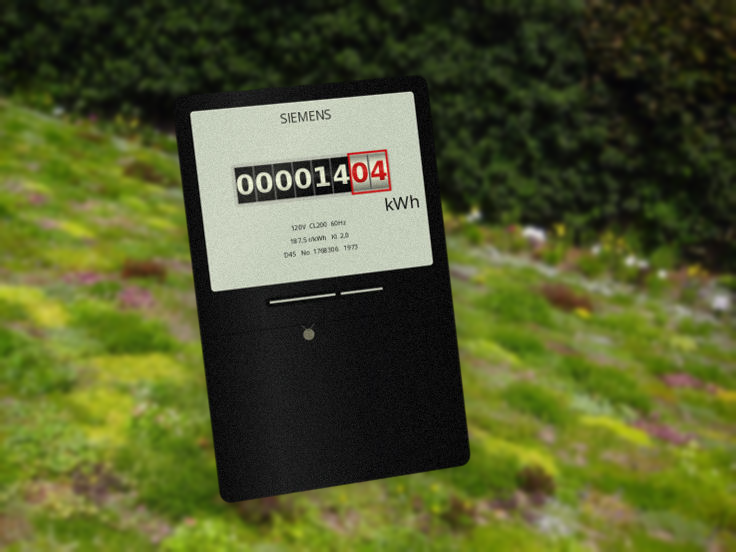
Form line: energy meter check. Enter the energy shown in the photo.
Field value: 14.04 kWh
